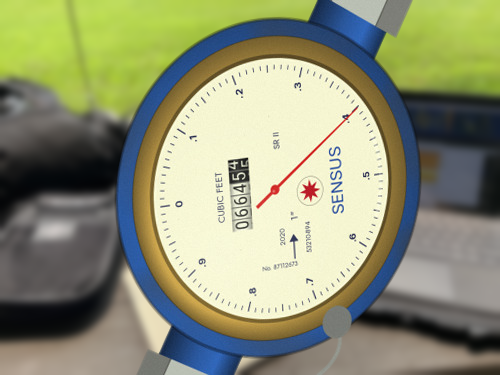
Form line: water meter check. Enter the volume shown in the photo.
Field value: 66454.40 ft³
